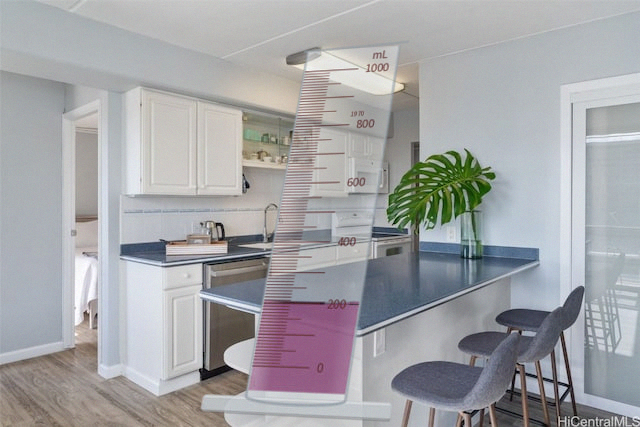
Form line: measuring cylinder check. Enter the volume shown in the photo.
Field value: 200 mL
